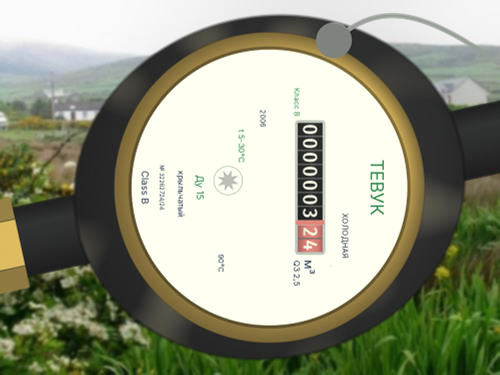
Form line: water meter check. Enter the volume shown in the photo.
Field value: 3.24 m³
